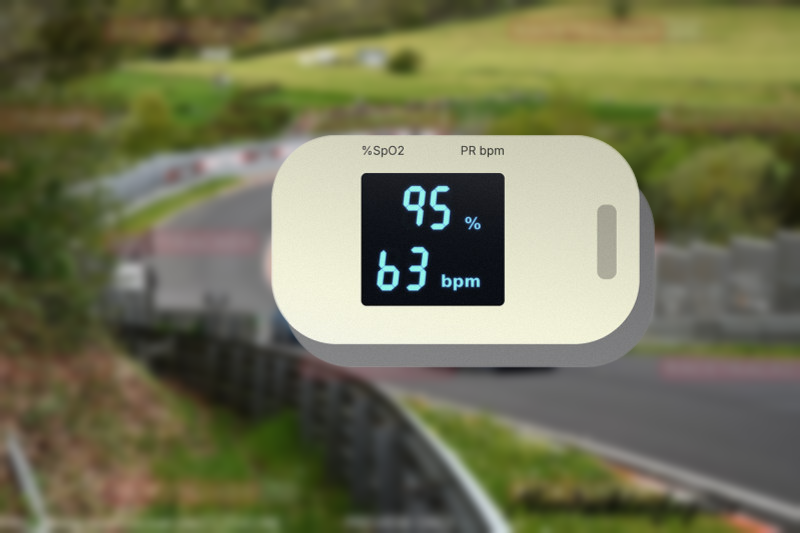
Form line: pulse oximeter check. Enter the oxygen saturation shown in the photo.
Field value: 95 %
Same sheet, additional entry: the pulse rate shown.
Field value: 63 bpm
